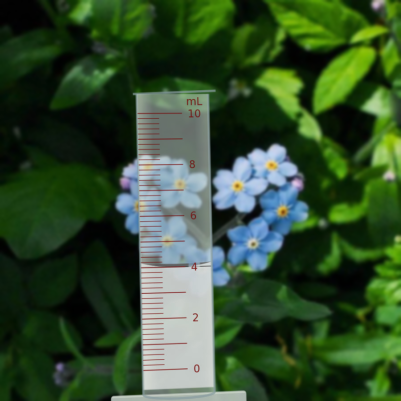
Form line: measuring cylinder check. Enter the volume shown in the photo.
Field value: 4 mL
